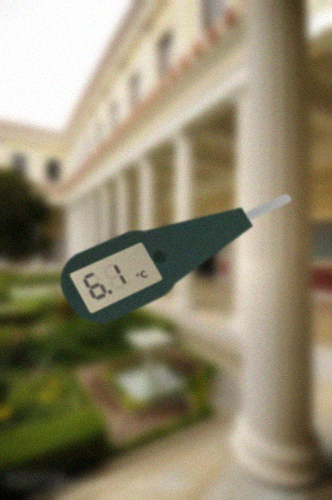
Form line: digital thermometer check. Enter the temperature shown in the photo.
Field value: 6.1 °C
